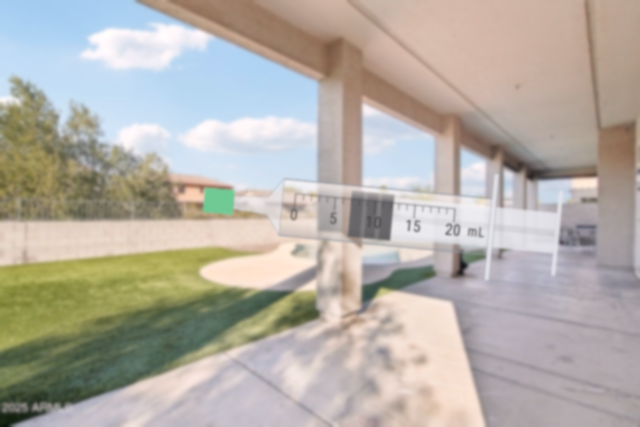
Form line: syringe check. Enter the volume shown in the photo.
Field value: 7 mL
